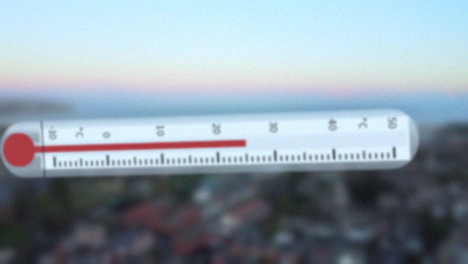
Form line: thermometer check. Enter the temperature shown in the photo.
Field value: 25 °C
